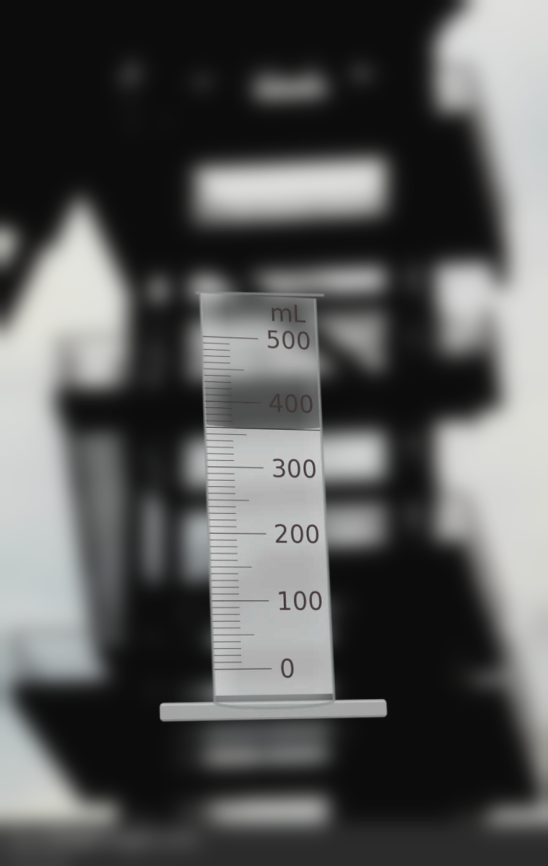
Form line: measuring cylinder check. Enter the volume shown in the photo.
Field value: 360 mL
